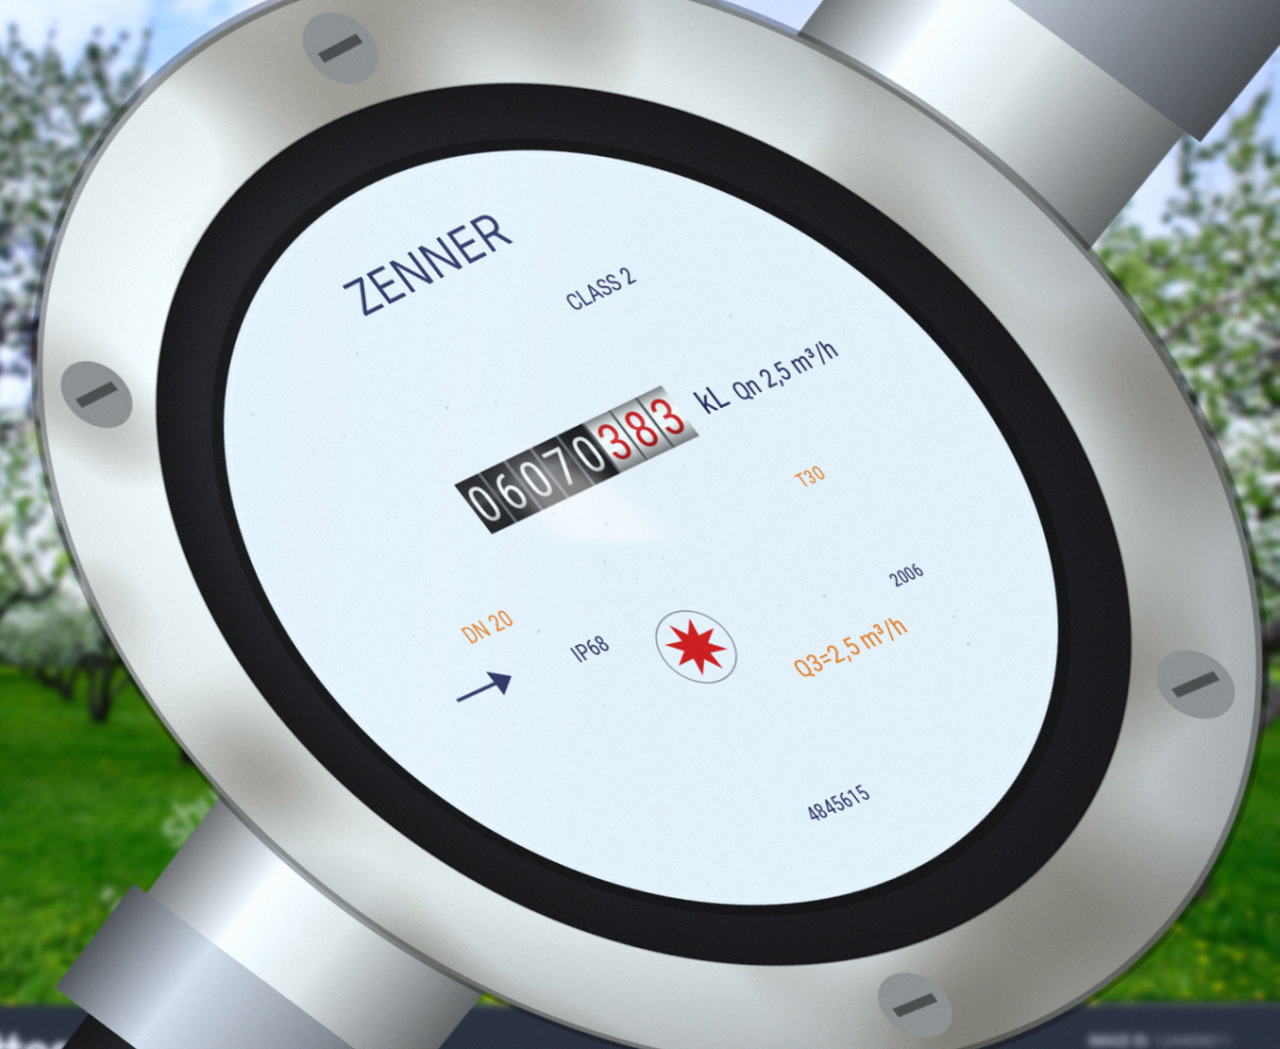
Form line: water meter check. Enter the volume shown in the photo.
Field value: 6070.383 kL
